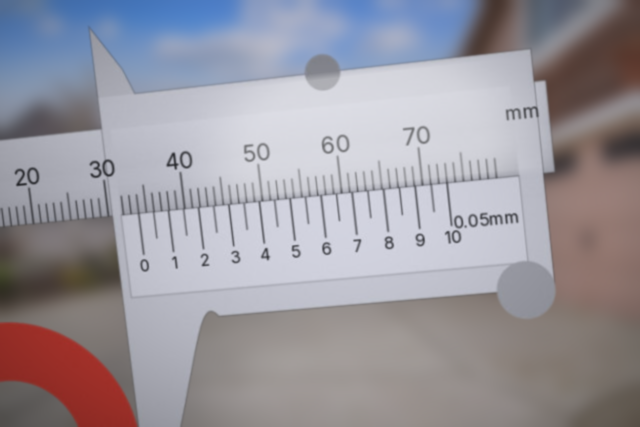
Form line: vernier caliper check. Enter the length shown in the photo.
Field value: 34.0 mm
